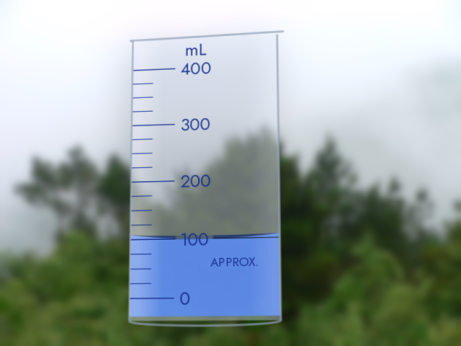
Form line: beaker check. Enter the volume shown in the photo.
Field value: 100 mL
